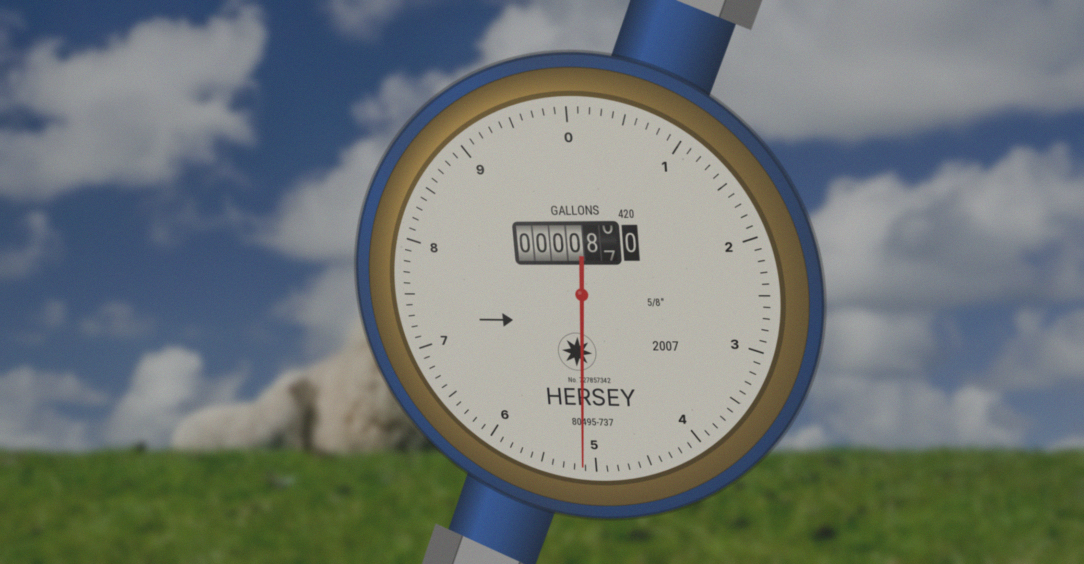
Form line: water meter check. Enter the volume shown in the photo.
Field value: 865.1 gal
